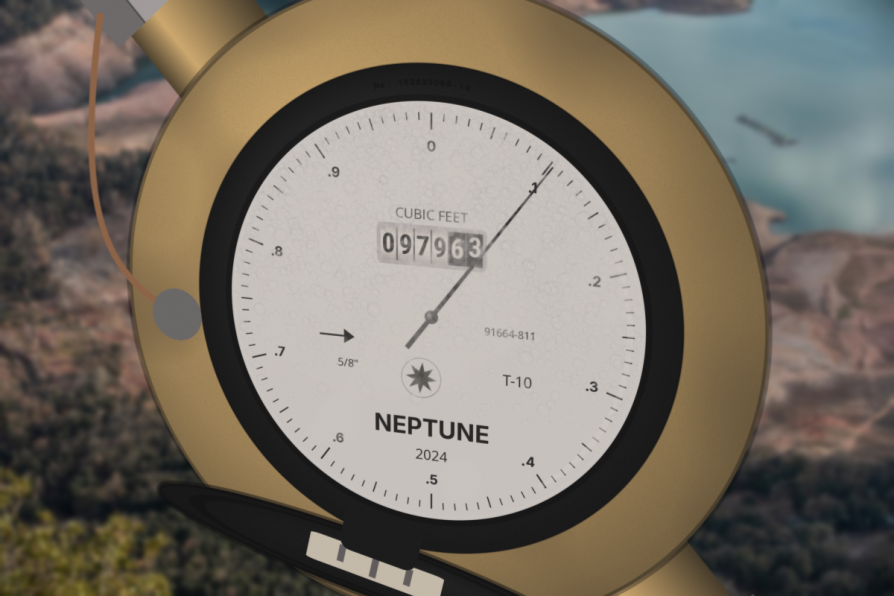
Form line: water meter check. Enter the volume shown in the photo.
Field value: 97963.10 ft³
